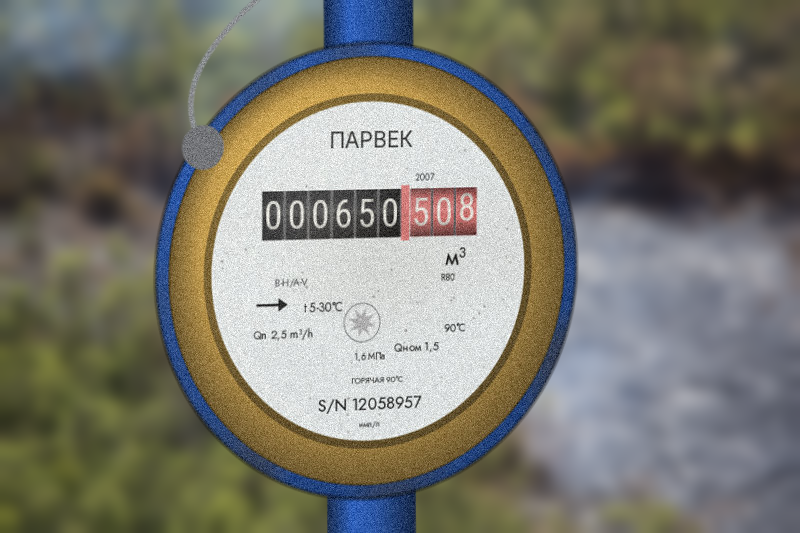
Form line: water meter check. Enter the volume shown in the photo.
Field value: 650.508 m³
